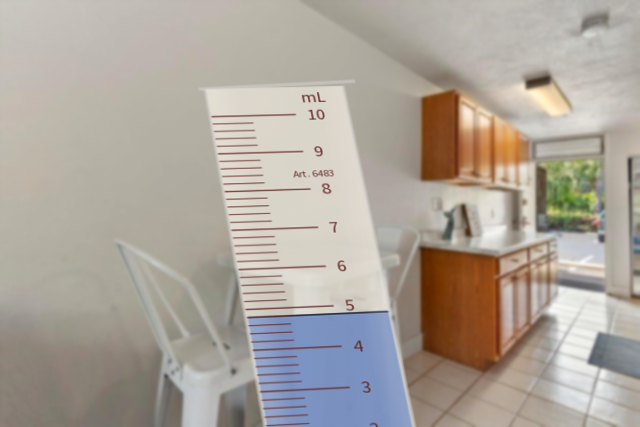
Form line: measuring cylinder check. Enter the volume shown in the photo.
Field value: 4.8 mL
